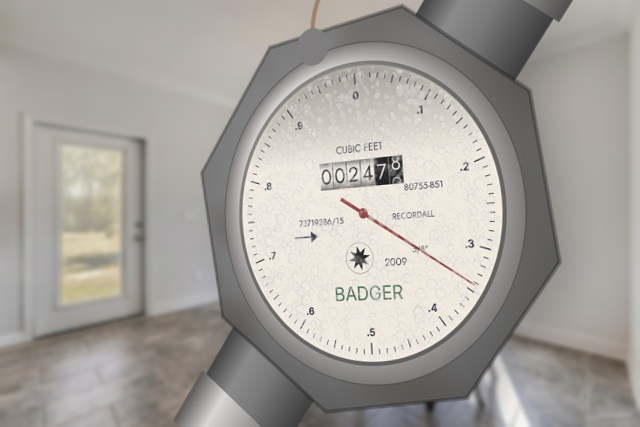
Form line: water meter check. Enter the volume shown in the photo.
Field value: 2478.34 ft³
